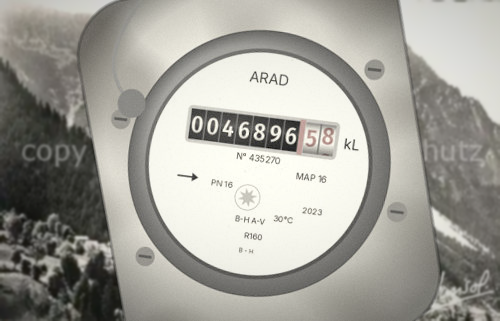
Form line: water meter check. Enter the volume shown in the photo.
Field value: 46896.58 kL
